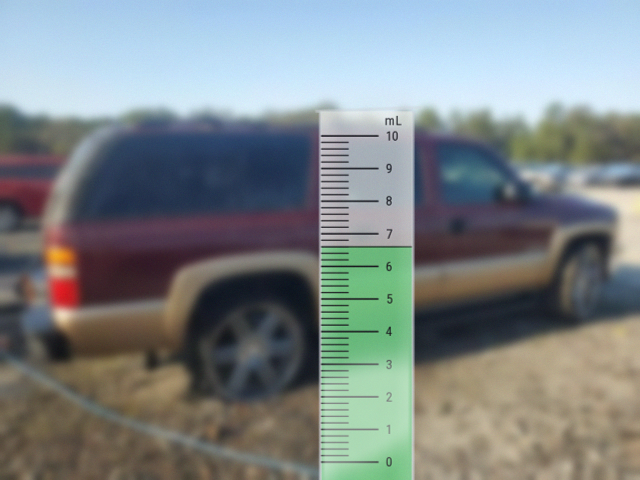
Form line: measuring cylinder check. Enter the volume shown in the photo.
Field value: 6.6 mL
